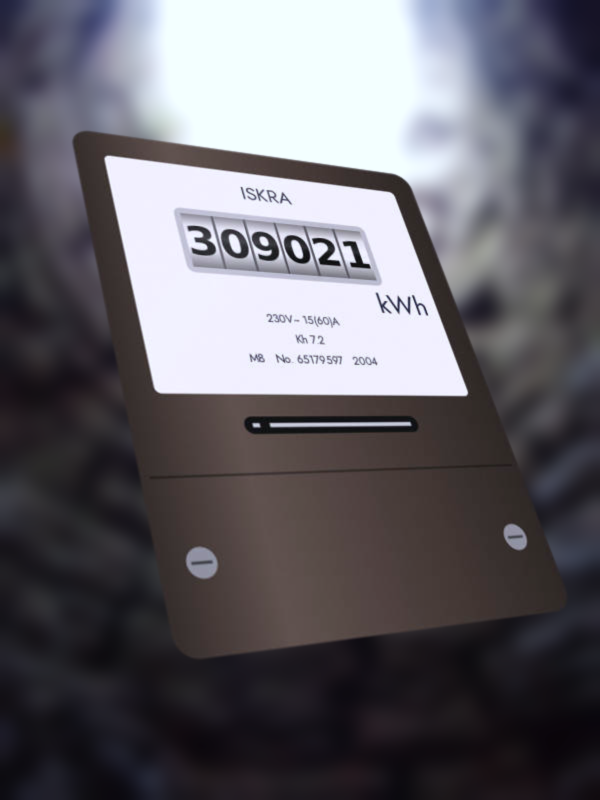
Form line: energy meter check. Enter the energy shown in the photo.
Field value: 309021 kWh
